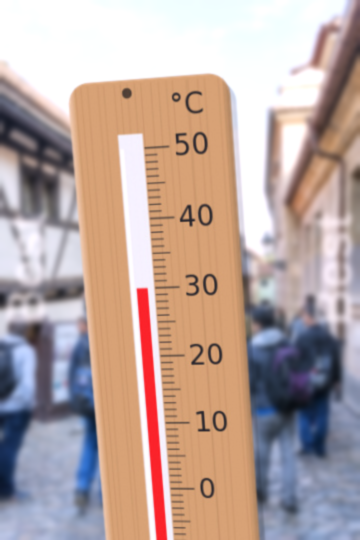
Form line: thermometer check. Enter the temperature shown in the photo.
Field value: 30 °C
